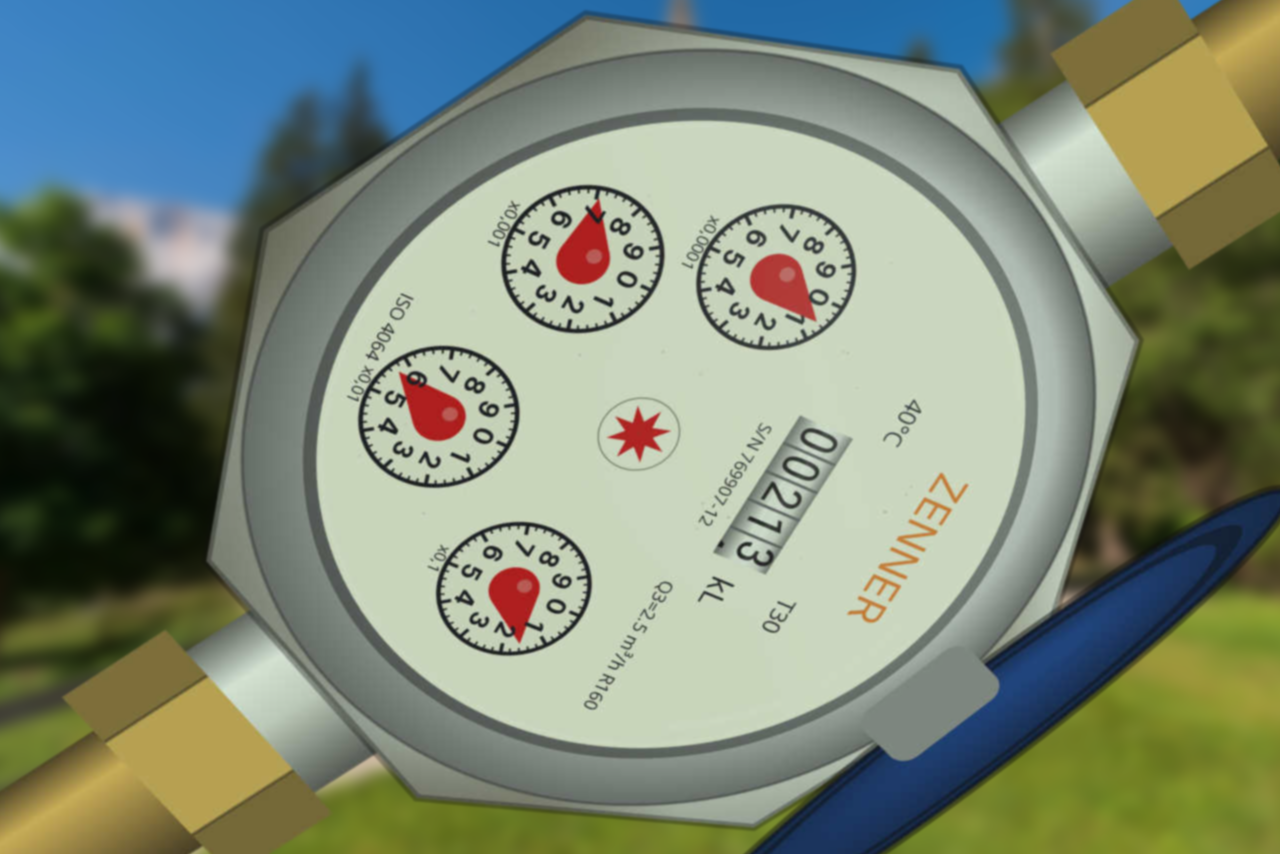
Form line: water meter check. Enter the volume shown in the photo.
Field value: 213.1570 kL
